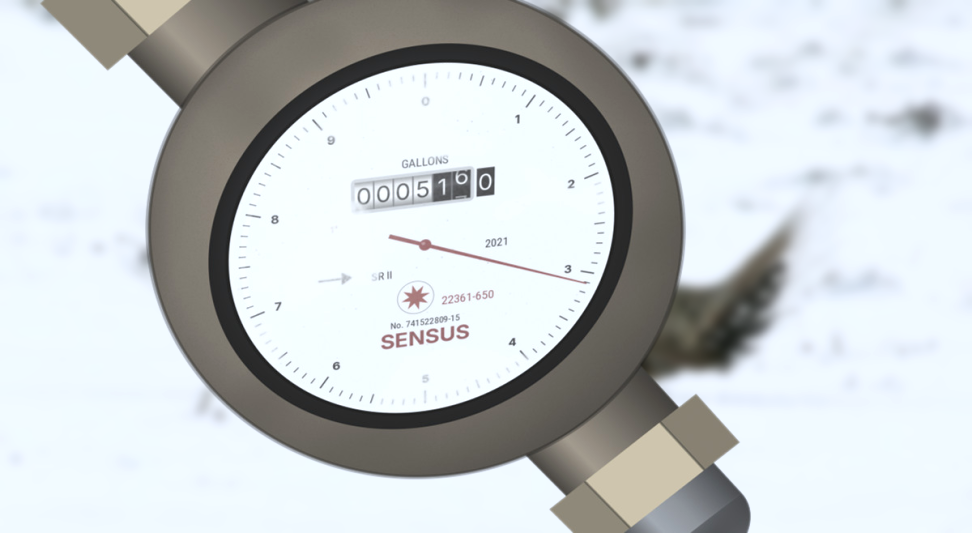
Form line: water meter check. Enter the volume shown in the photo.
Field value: 5163.1 gal
